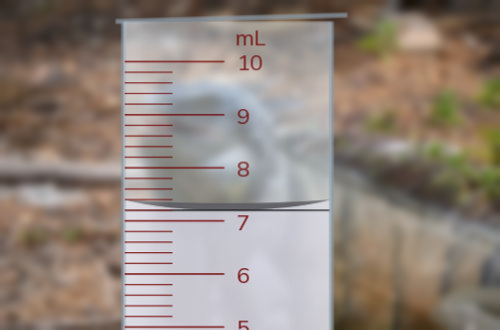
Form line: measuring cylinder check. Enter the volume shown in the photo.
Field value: 7.2 mL
